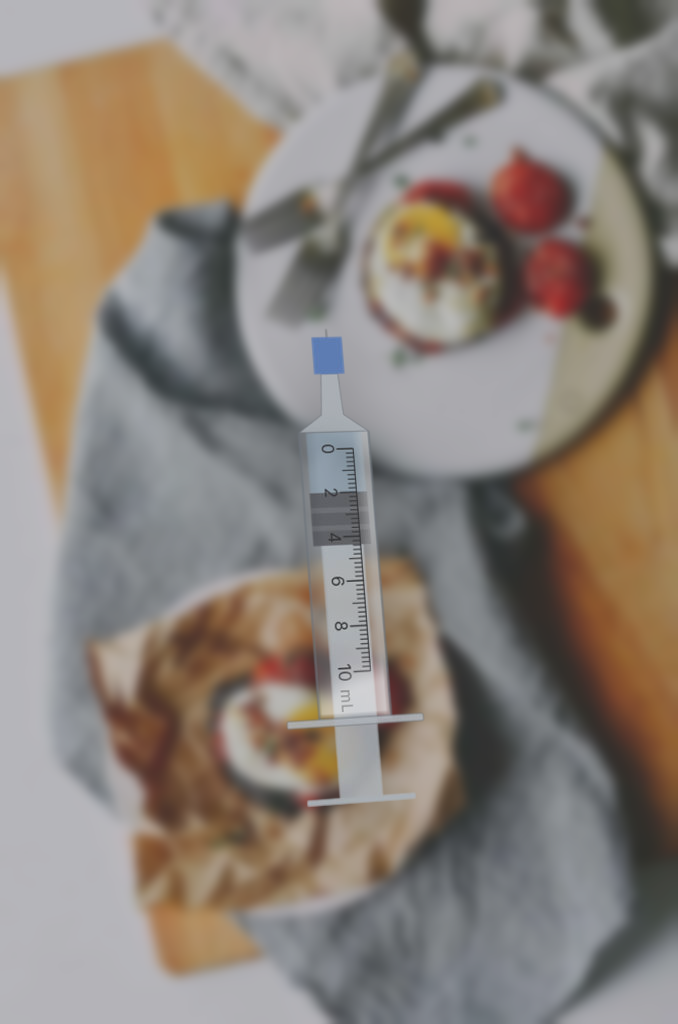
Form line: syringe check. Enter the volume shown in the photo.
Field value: 2 mL
